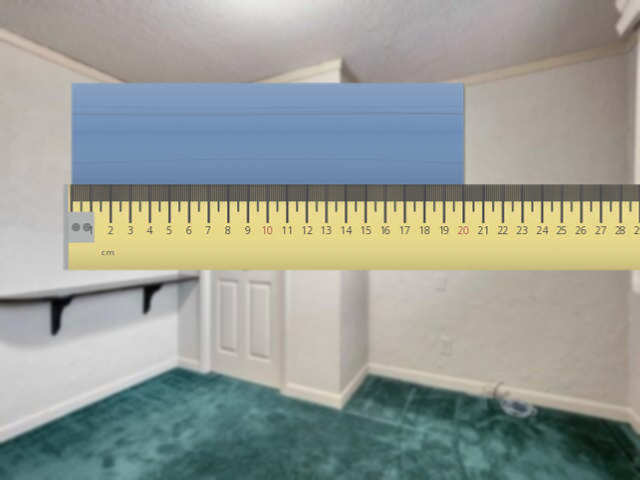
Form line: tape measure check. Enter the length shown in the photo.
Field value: 20 cm
